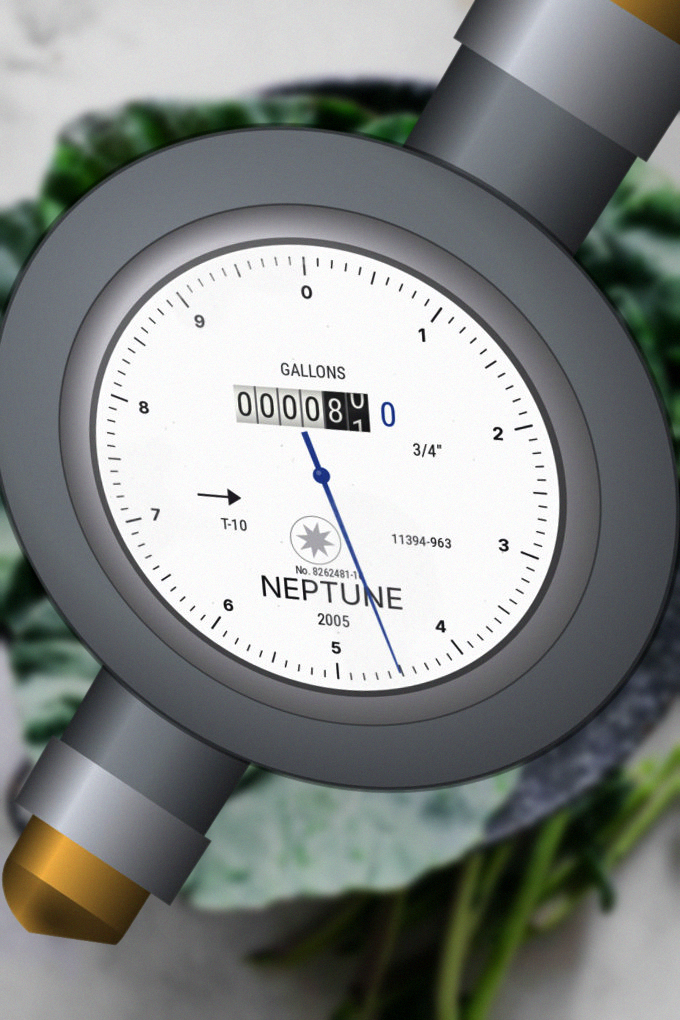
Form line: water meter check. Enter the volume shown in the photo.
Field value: 804.5 gal
